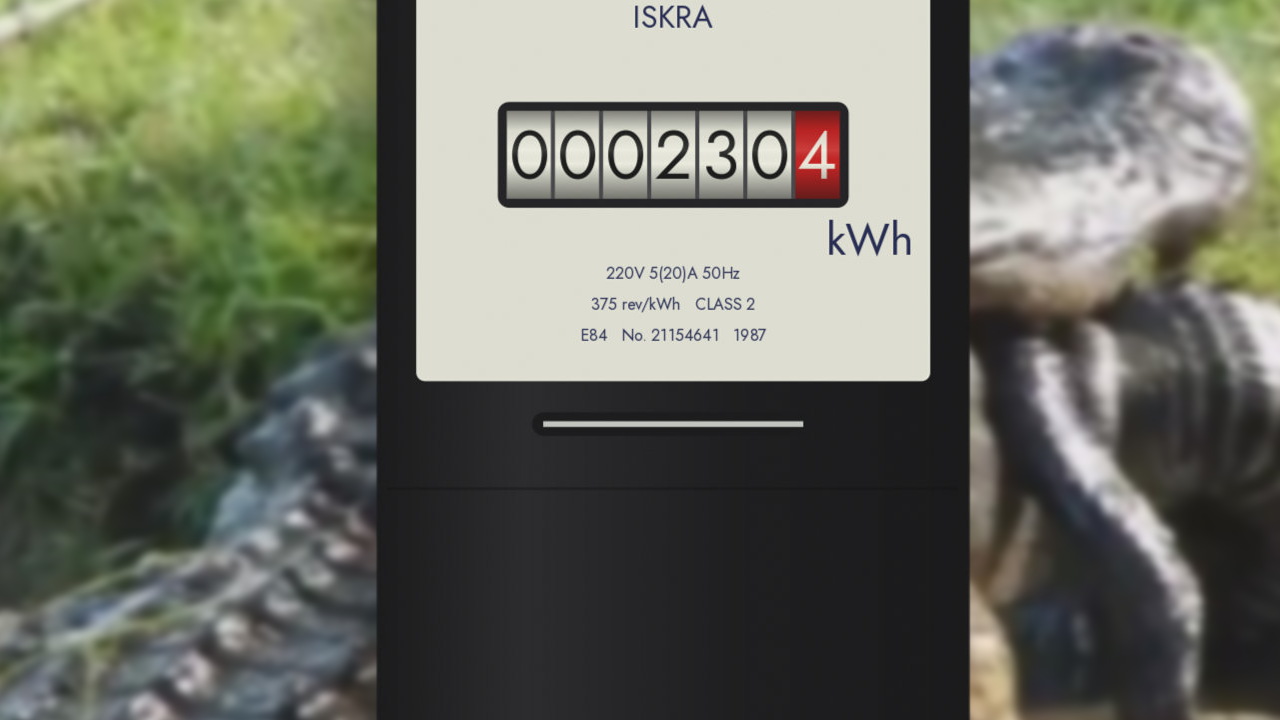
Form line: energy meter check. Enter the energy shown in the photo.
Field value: 230.4 kWh
